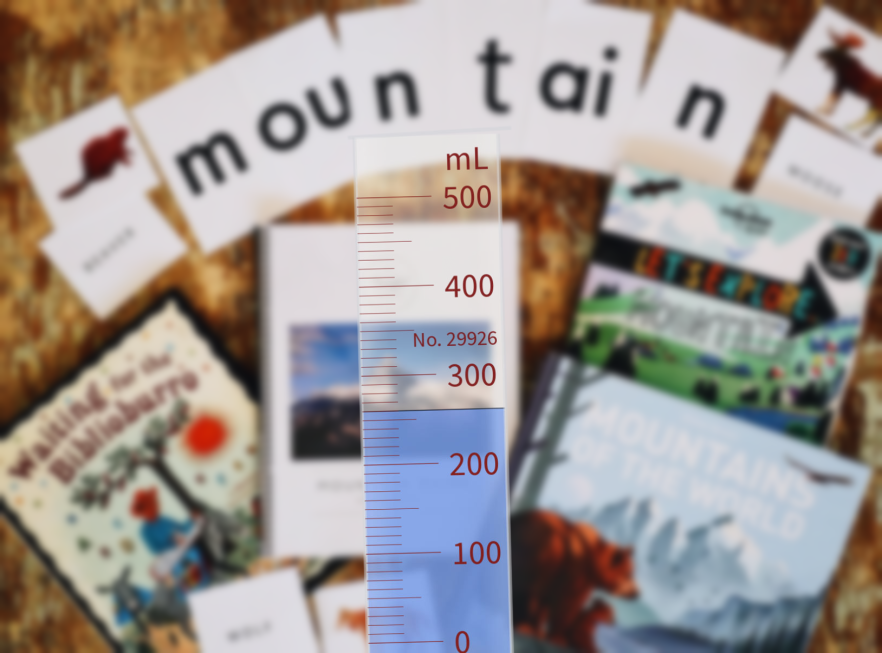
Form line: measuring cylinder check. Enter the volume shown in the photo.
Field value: 260 mL
